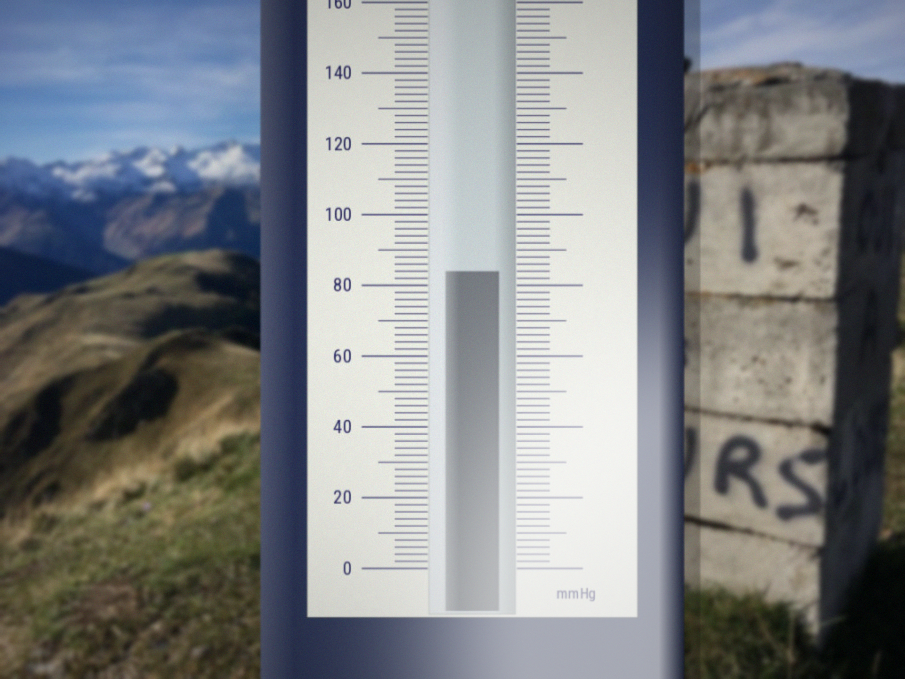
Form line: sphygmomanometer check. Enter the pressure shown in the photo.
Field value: 84 mmHg
